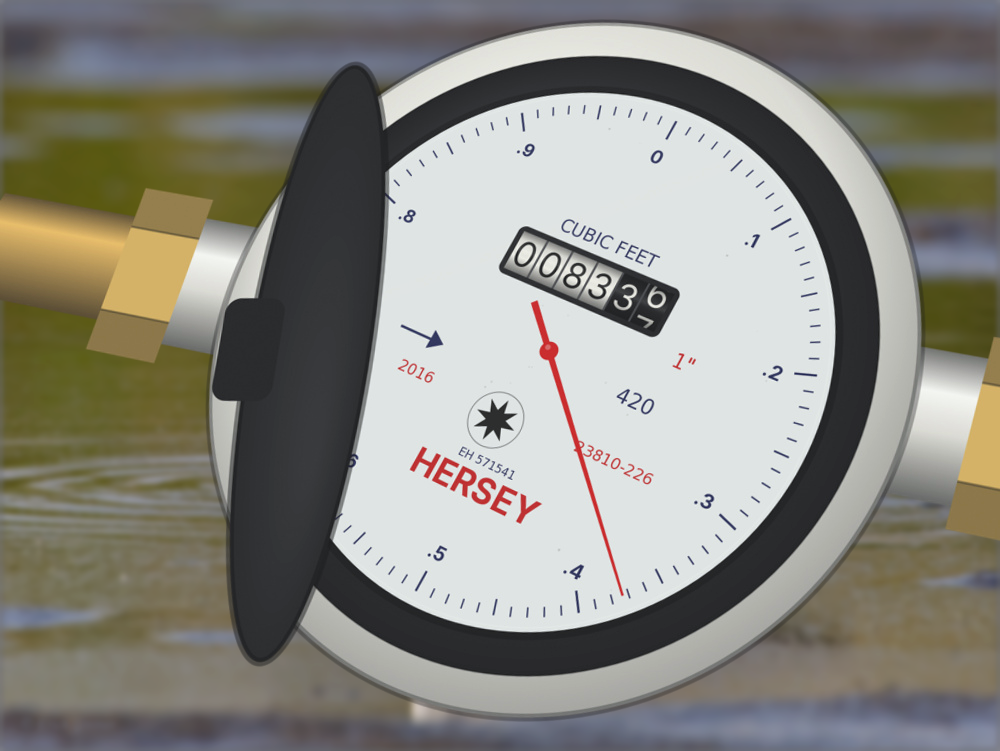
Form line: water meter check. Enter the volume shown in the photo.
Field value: 8336.37 ft³
